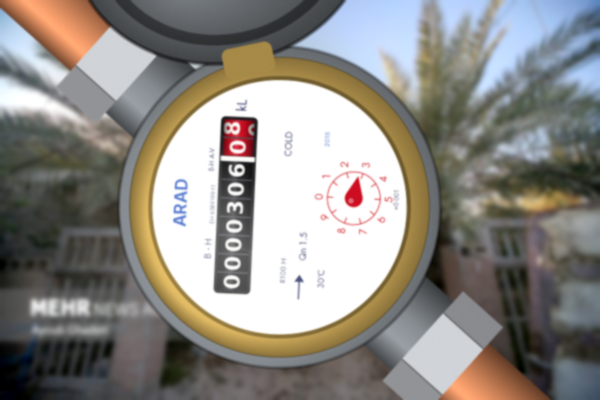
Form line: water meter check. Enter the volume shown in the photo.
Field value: 306.082 kL
